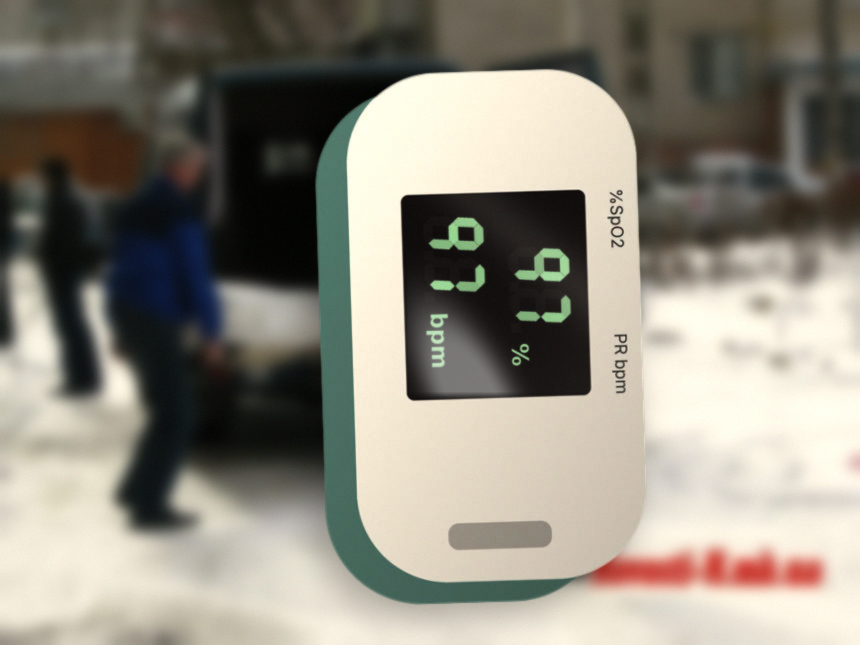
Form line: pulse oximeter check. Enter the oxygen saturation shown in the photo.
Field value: 97 %
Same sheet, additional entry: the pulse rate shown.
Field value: 97 bpm
